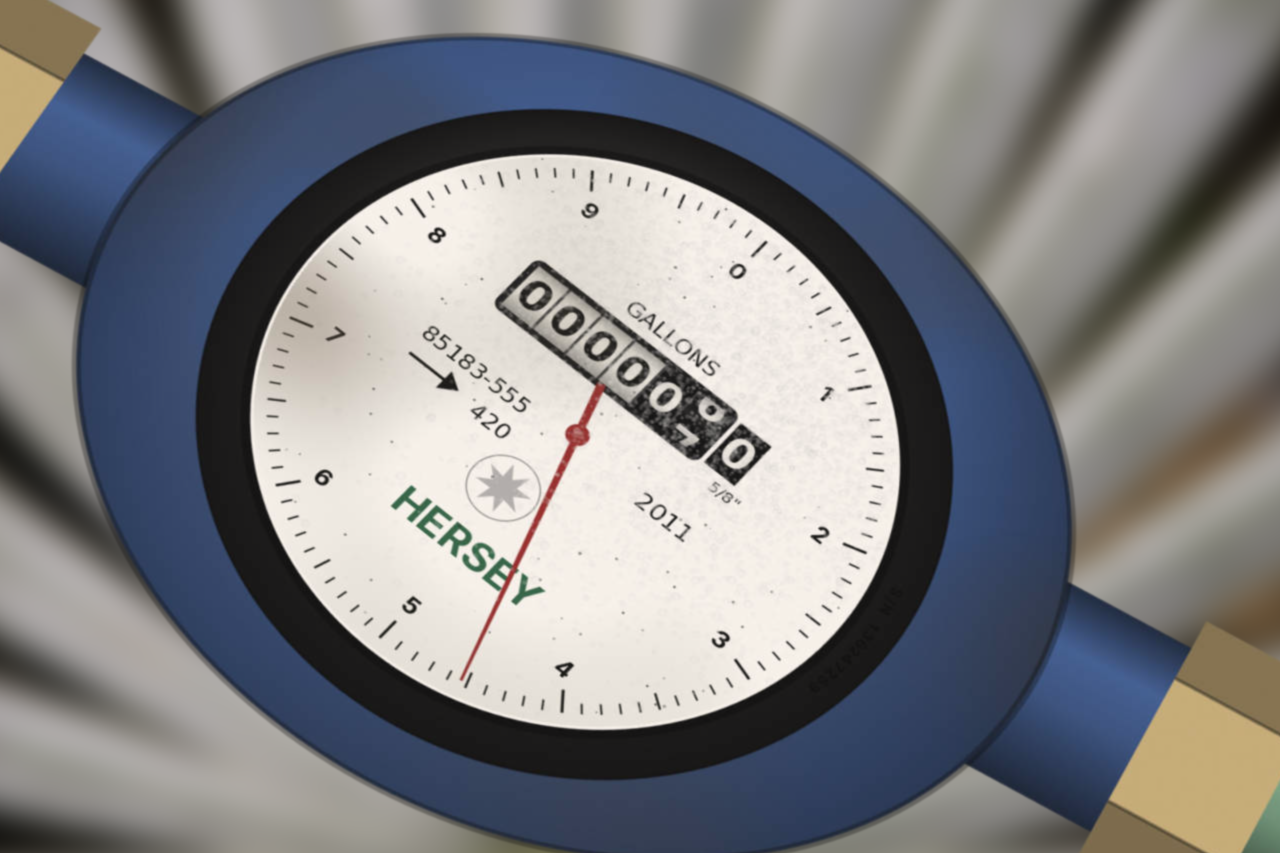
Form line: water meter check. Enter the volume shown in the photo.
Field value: 64.5 gal
